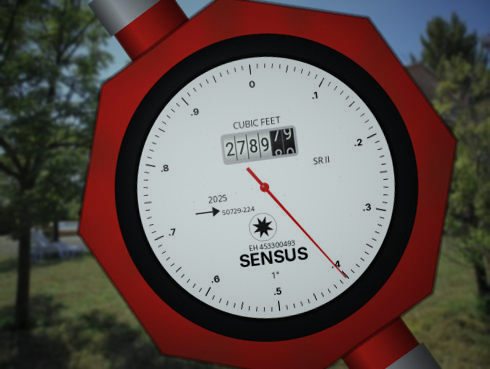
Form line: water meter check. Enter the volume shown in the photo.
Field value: 278979.40 ft³
